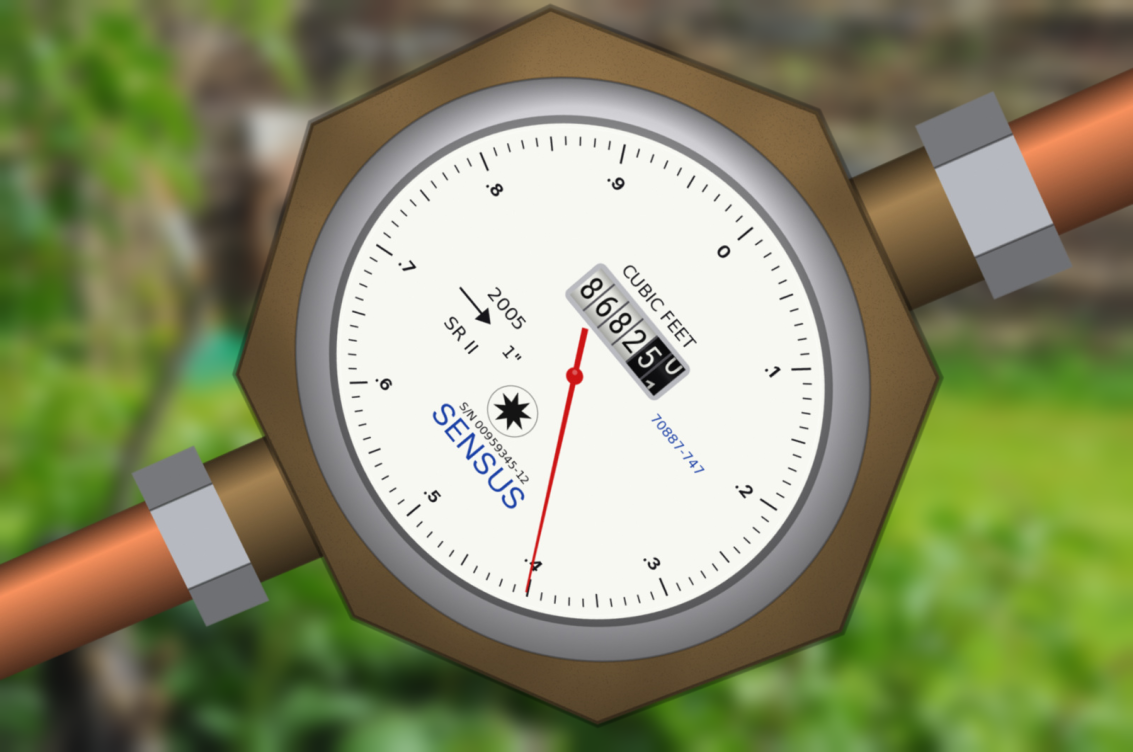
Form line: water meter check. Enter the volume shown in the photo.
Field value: 868250.40 ft³
